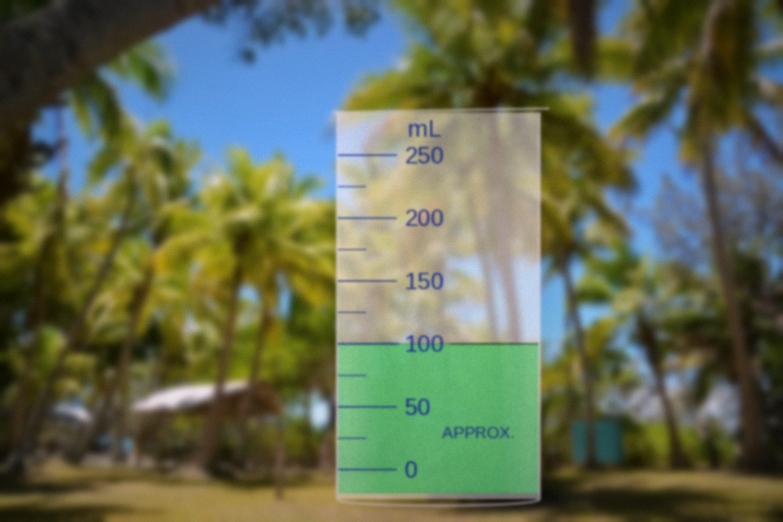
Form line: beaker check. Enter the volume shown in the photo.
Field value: 100 mL
